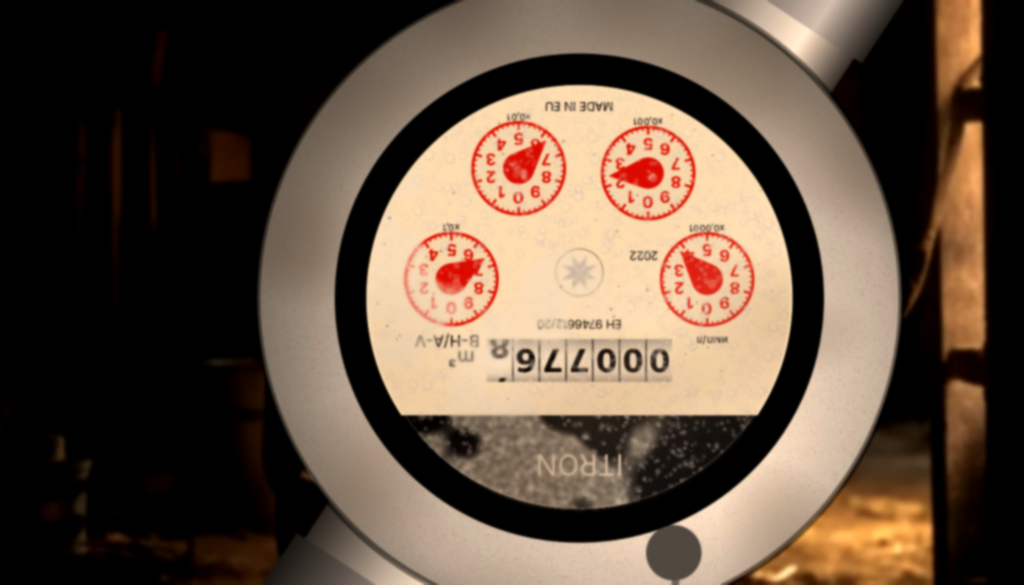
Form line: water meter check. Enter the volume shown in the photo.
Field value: 7767.6623 m³
